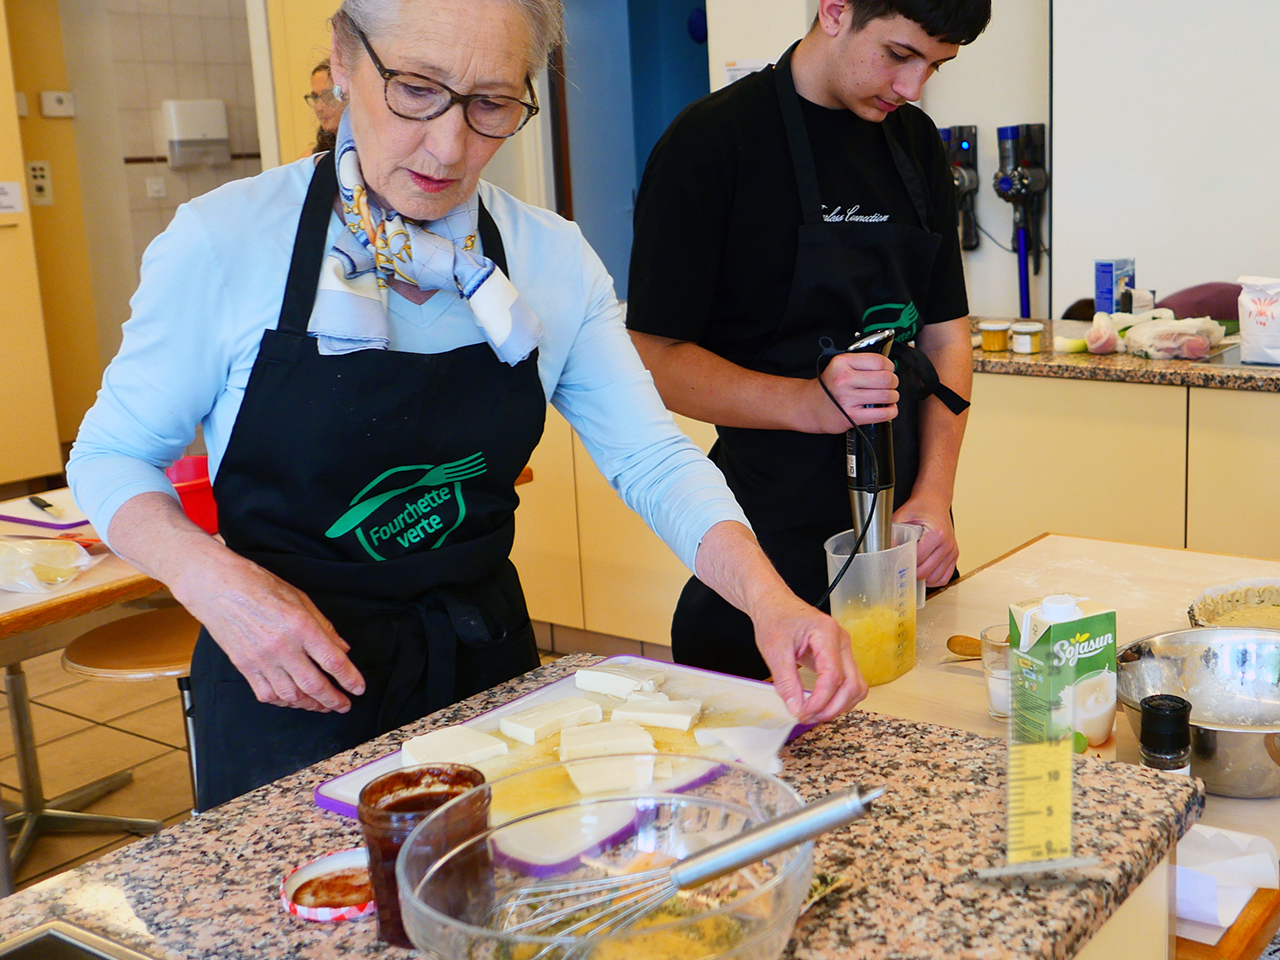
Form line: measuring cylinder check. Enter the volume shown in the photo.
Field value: 15 mL
